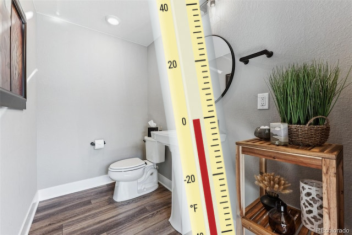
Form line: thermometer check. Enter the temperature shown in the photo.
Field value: 0 °F
